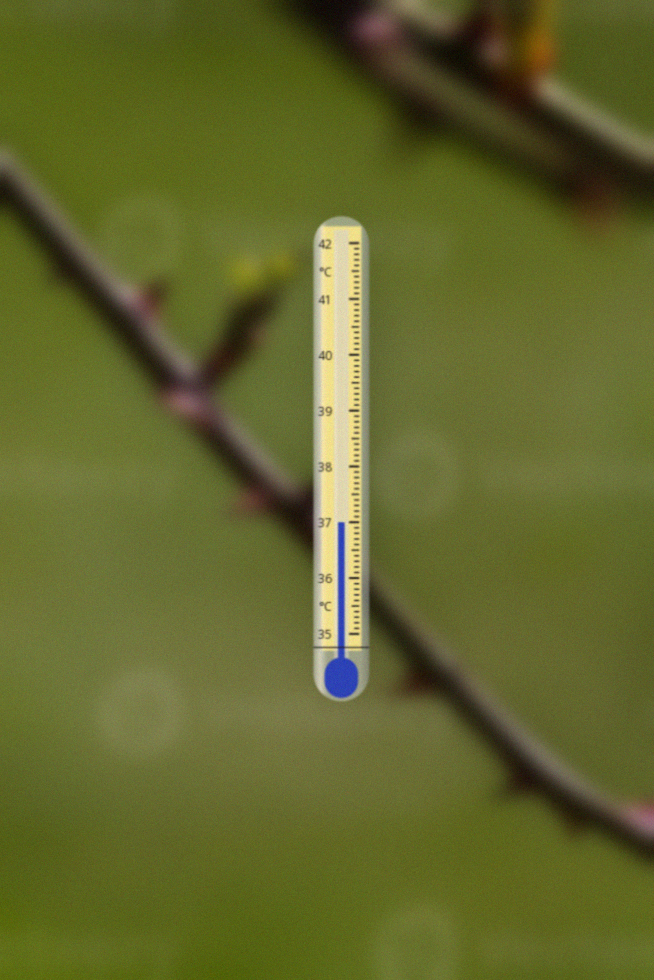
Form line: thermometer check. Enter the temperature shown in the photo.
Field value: 37 °C
